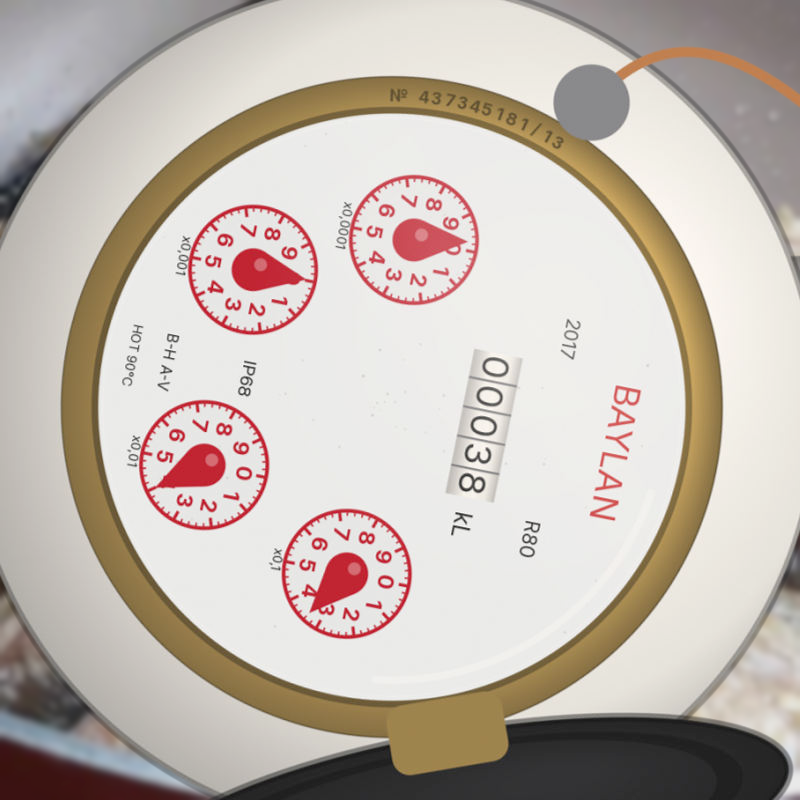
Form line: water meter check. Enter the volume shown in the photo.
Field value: 38.3399 kL
